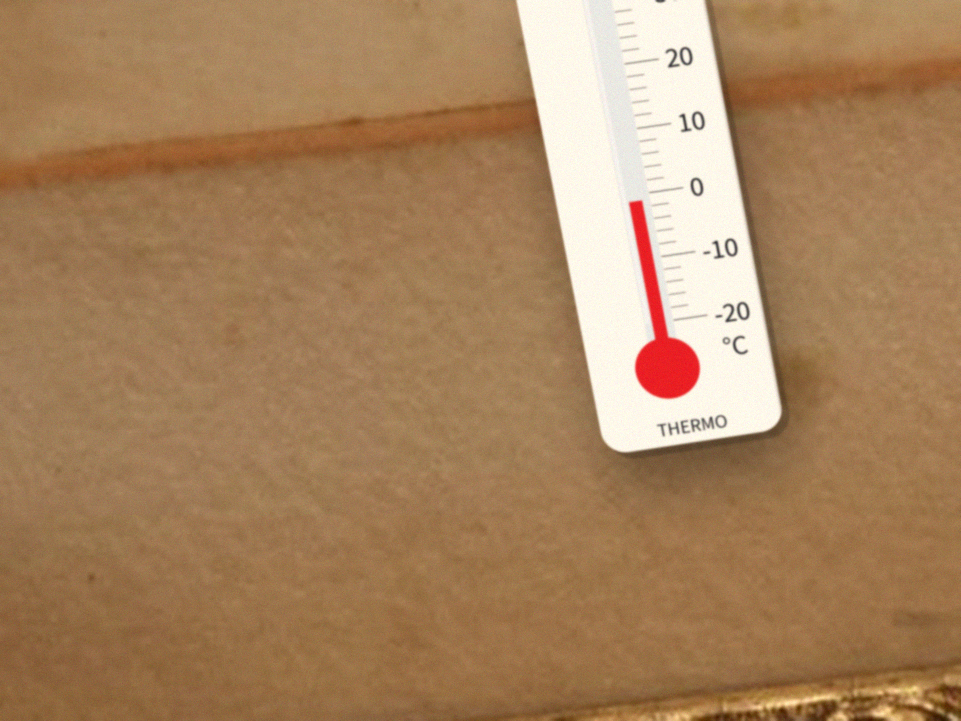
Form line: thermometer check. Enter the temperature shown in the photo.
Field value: -1 °C
